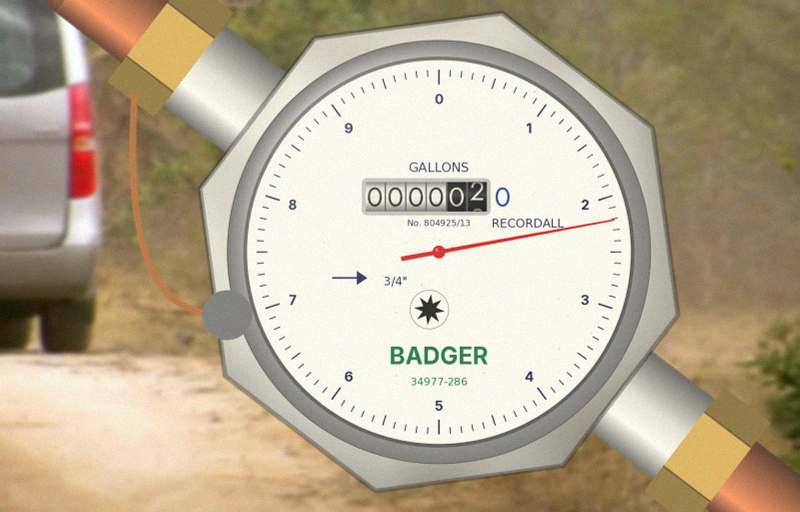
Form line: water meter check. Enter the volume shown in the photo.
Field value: 22.2 gal
